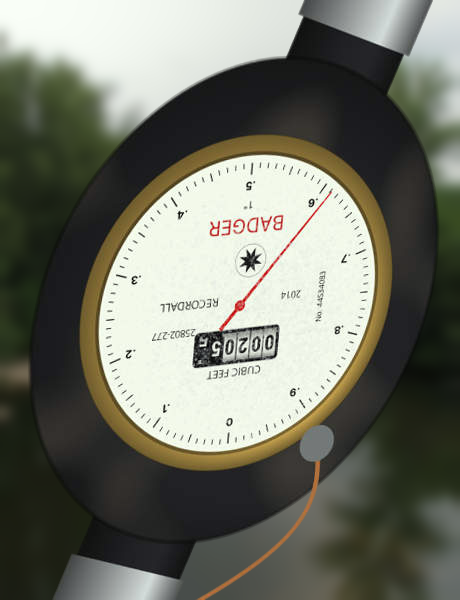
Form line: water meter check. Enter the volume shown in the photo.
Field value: 2054.61 ft³
